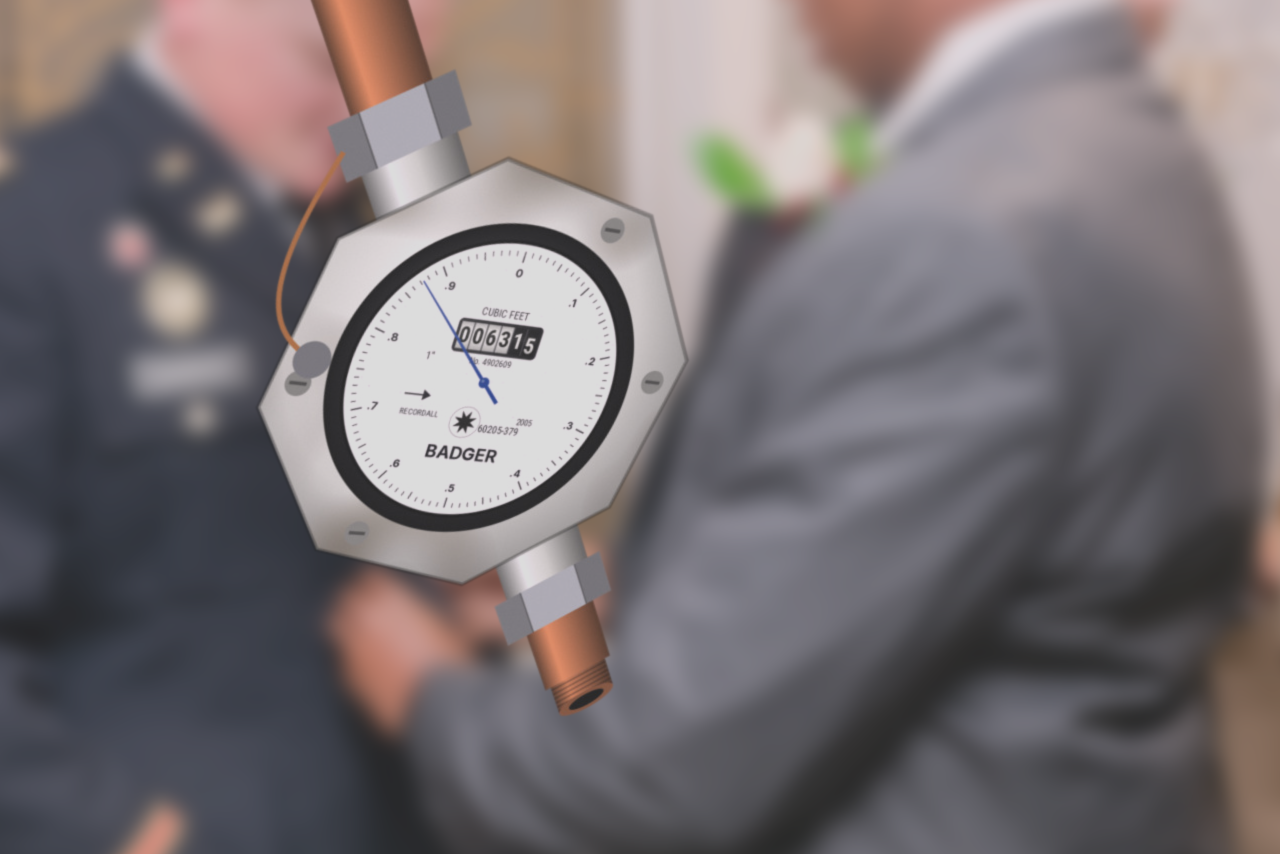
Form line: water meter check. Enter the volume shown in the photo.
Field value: 6314.87 ft³
